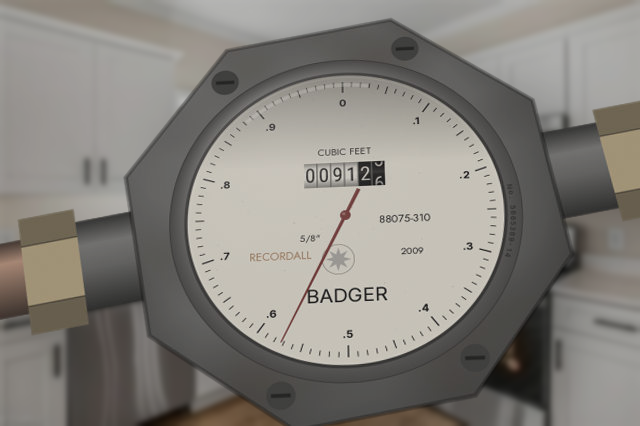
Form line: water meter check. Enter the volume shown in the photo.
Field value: 9125.57 ft³
